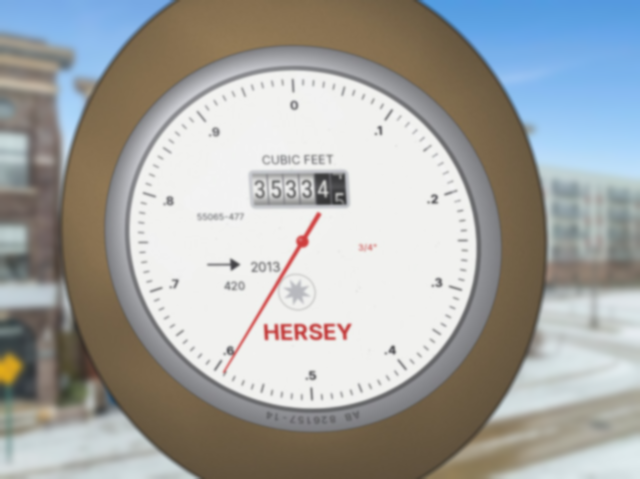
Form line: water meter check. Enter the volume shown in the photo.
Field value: 353344.59 ft³
